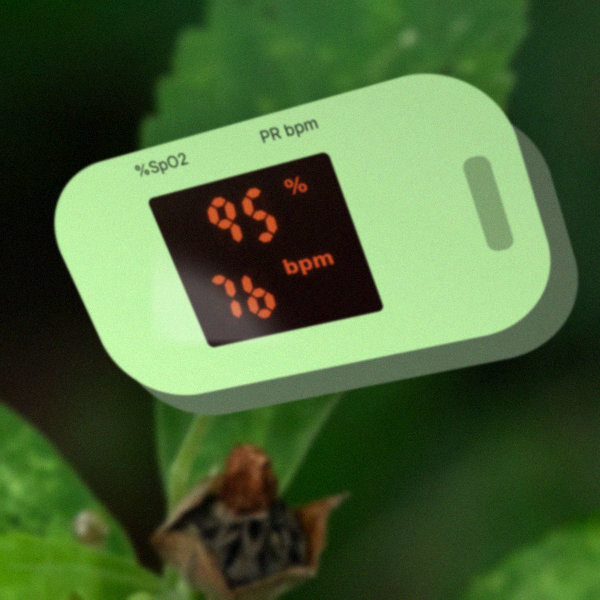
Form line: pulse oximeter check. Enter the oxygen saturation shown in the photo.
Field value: 95 %
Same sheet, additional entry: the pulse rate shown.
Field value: 76 bpm
